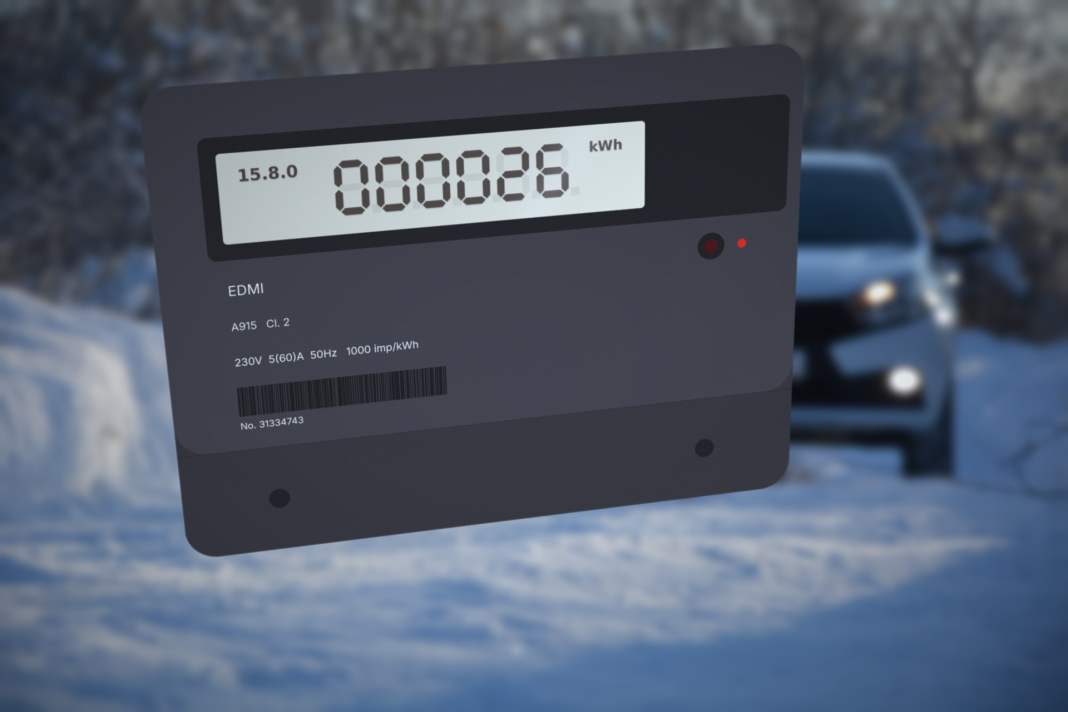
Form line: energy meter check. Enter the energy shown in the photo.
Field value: 26 kWh
